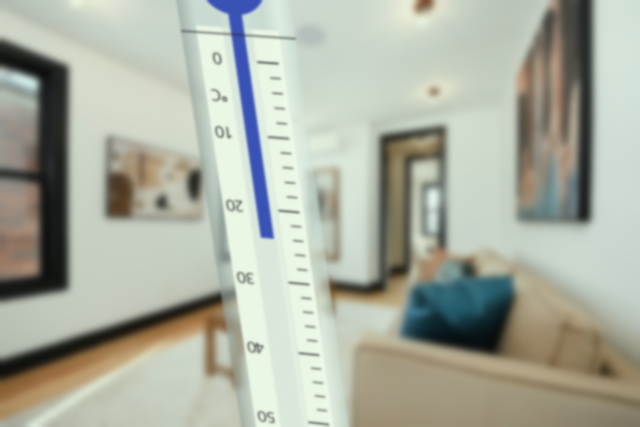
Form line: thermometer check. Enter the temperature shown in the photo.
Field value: 24 °C
